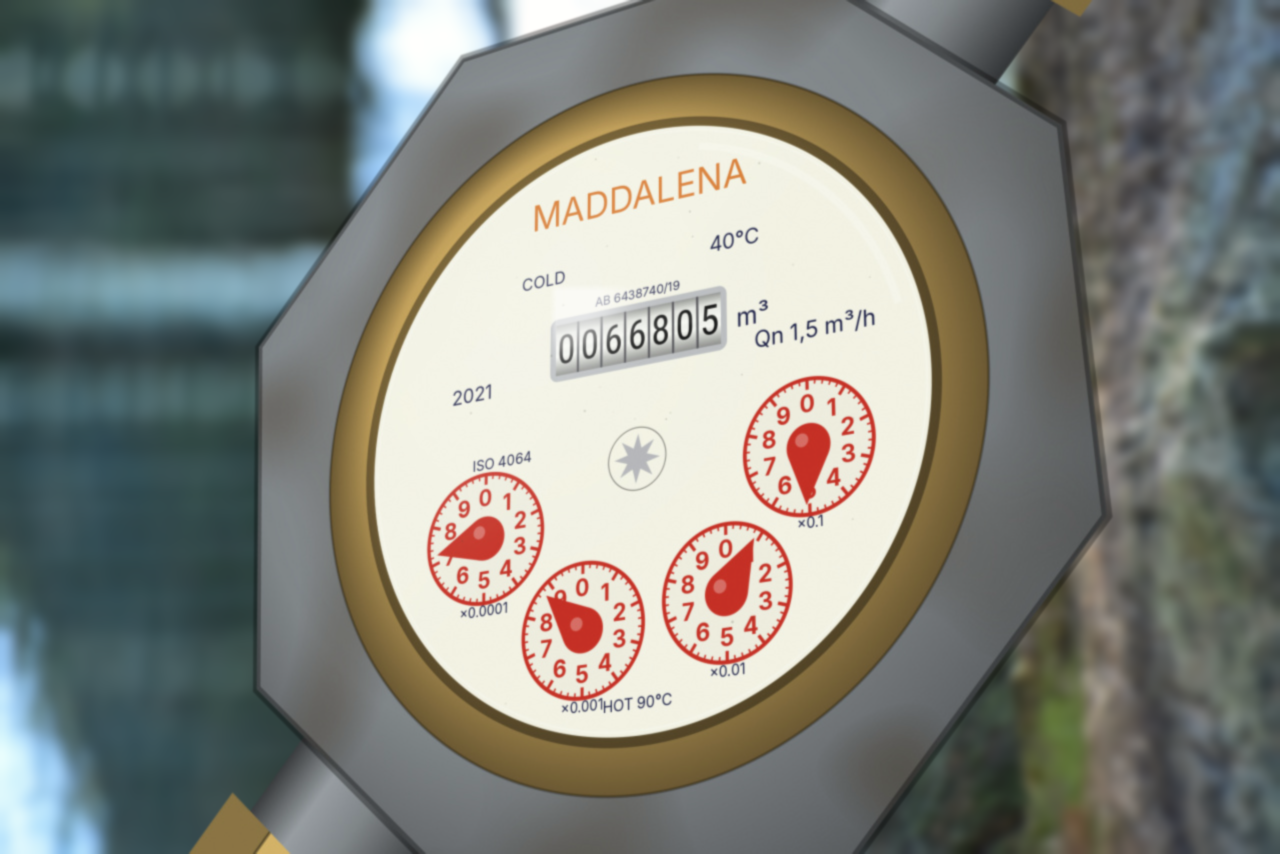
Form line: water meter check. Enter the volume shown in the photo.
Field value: 66805.5087 m³
